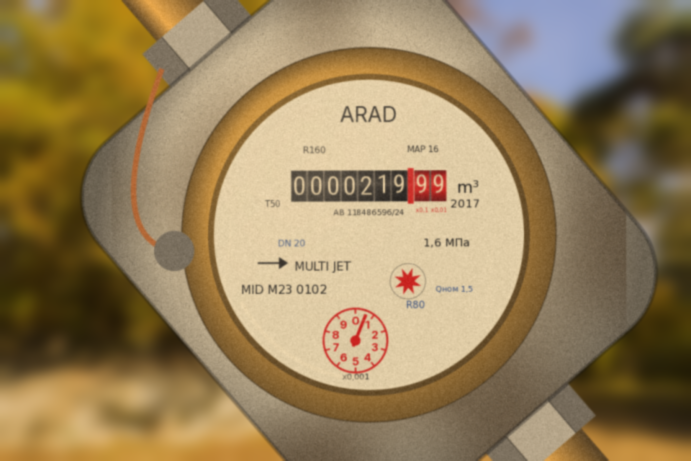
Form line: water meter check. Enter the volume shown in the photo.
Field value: 219.990 m³
